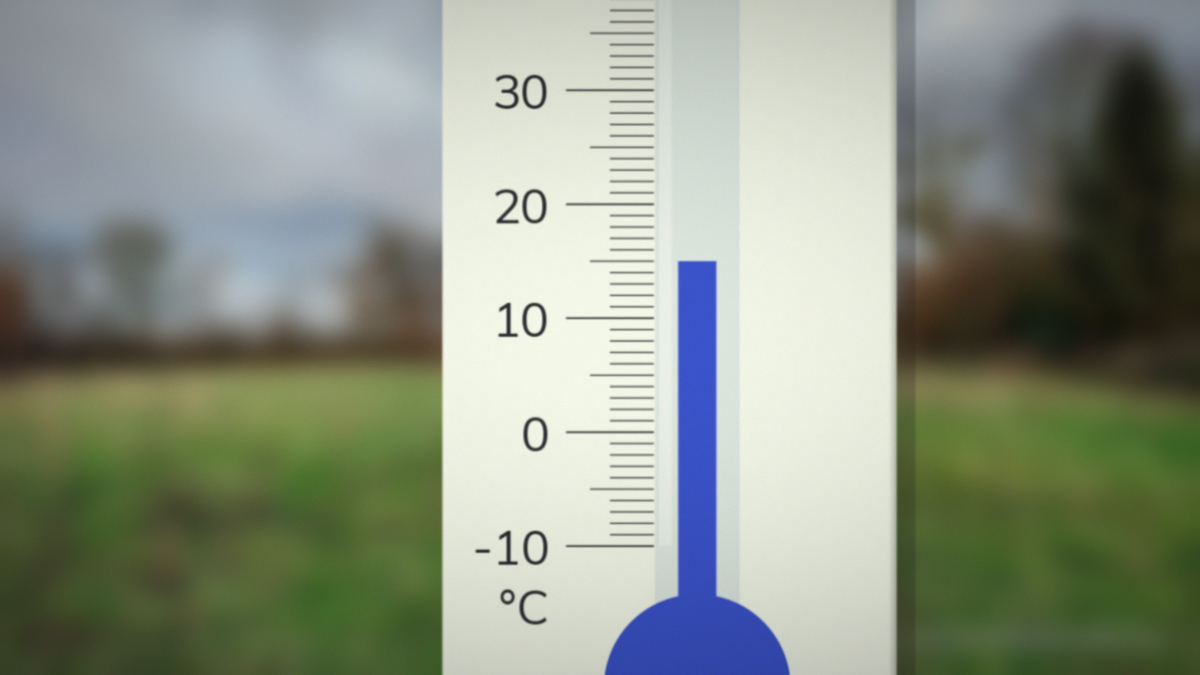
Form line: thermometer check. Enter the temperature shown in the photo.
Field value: 15 °C
